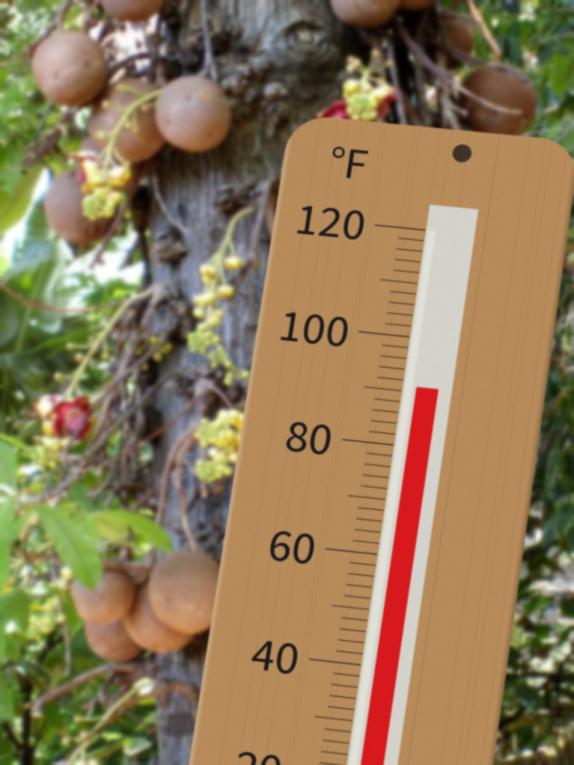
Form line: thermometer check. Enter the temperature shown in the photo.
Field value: 91 °F
